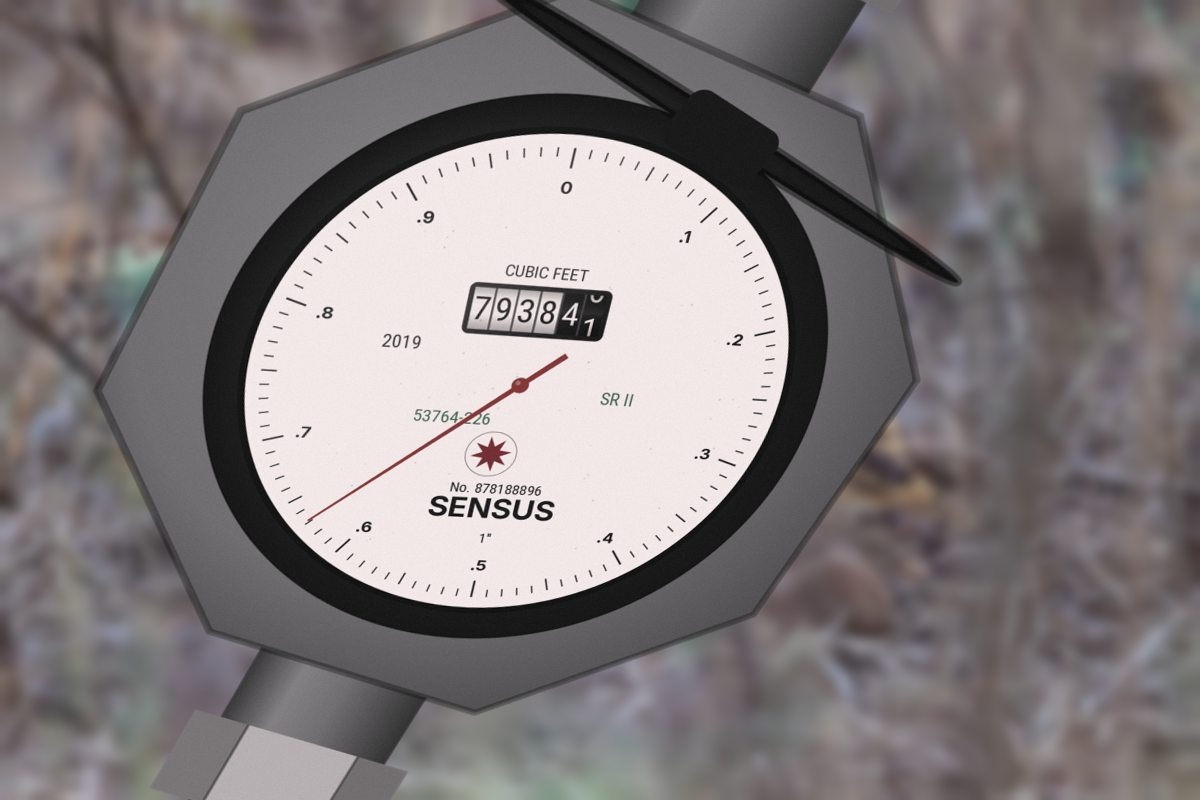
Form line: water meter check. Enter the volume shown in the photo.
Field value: 793840.63 ft³
